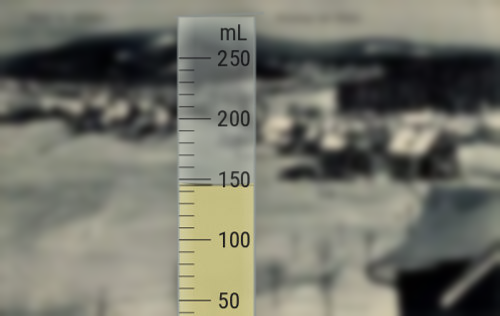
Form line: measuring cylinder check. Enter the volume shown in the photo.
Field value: 145 mL
